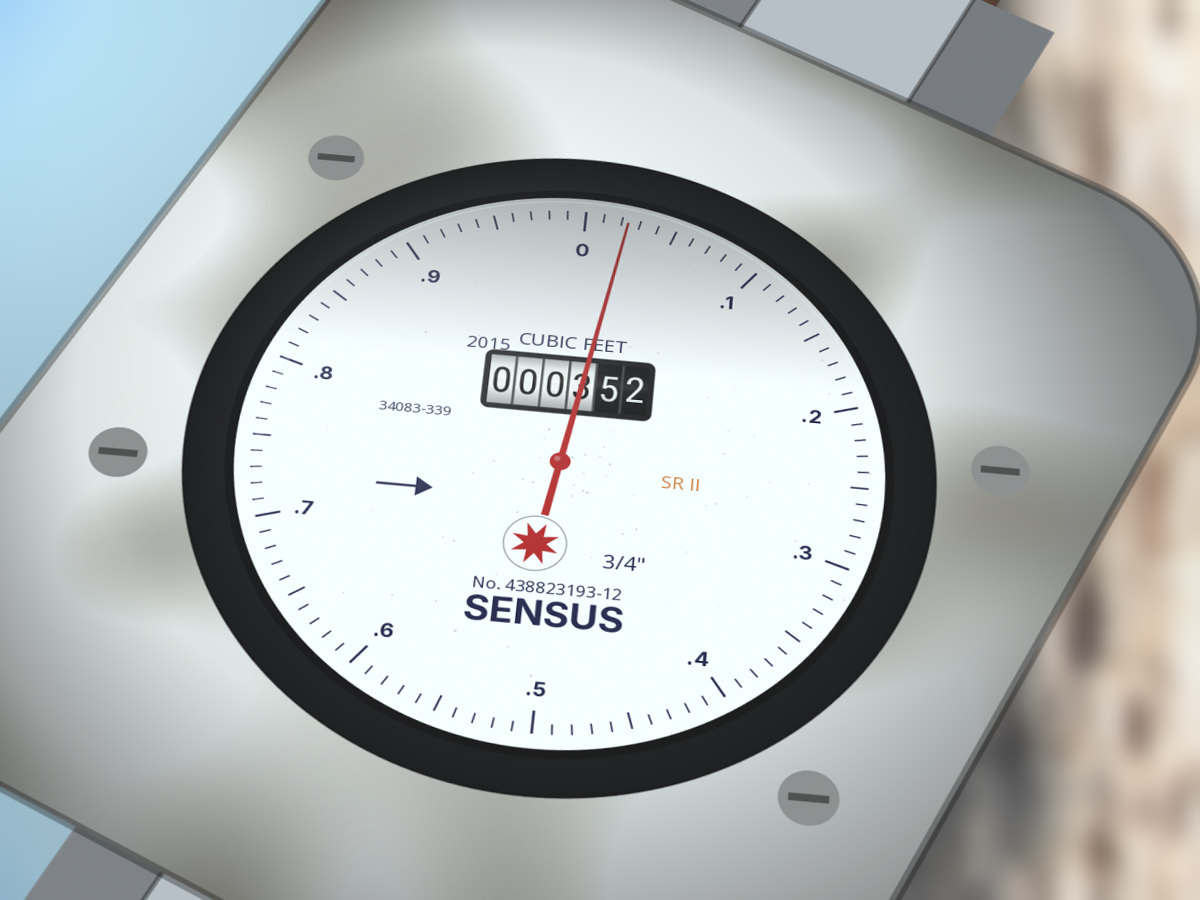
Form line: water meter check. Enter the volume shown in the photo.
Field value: 352.02 ft³
